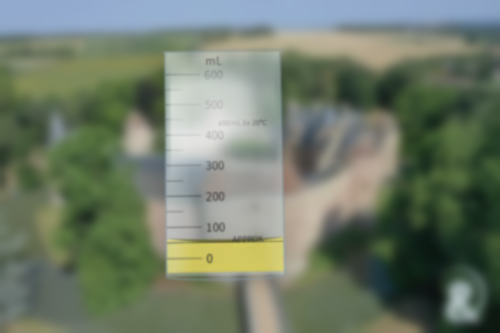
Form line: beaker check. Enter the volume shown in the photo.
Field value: 50 mL
